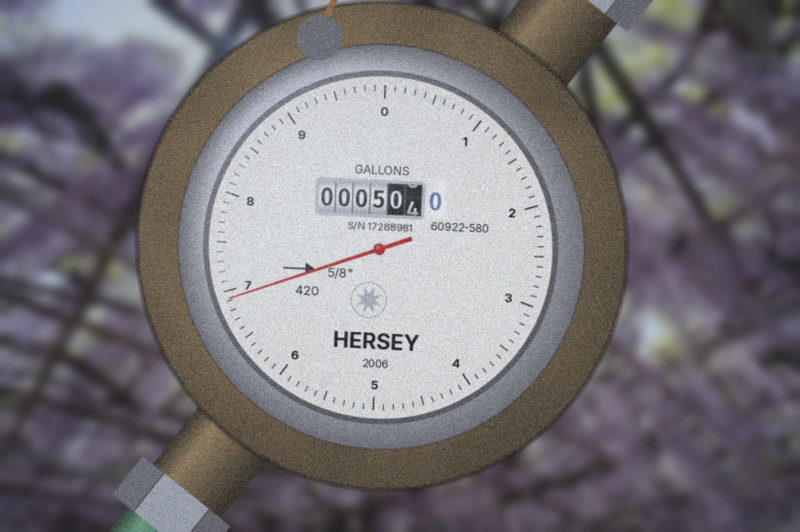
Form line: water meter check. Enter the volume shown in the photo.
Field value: 5036.9 gal
